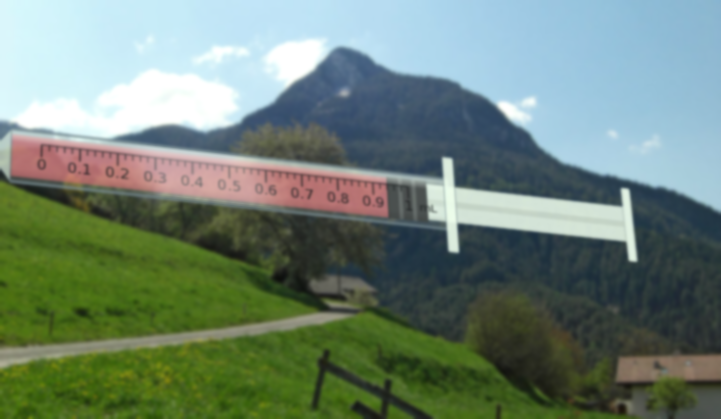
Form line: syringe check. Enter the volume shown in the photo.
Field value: 0.94 mL
